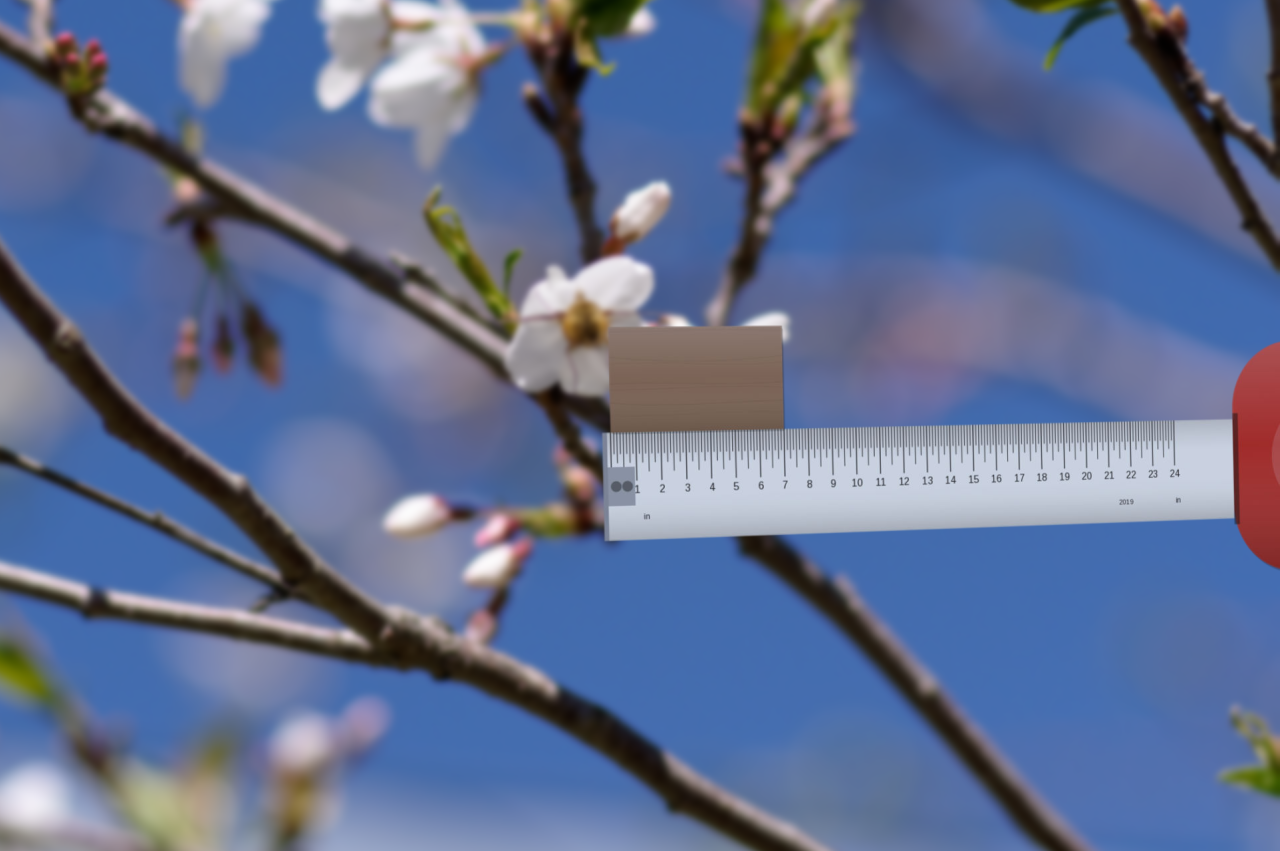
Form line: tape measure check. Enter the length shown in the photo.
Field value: 7 in
